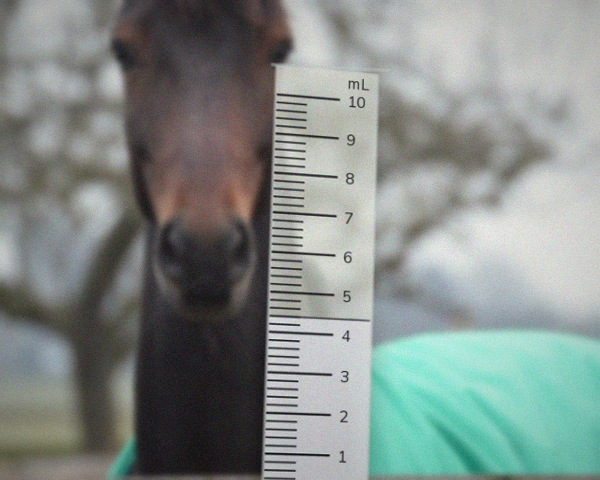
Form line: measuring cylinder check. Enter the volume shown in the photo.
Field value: 4.4 mL
